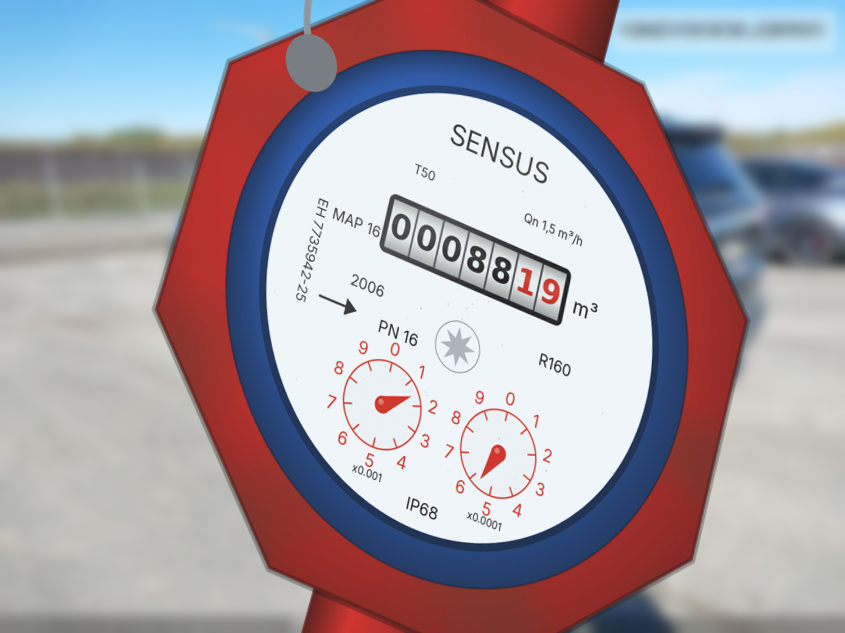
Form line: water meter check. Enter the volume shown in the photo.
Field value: 88.1915 m³
